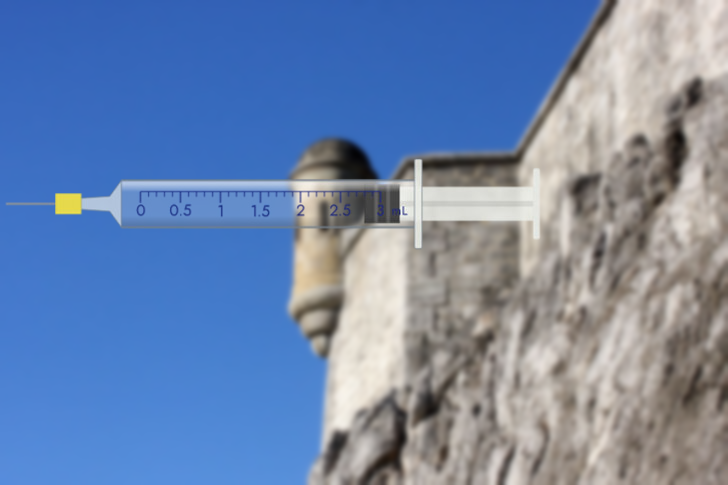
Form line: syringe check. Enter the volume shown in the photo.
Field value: 2.8 mL
